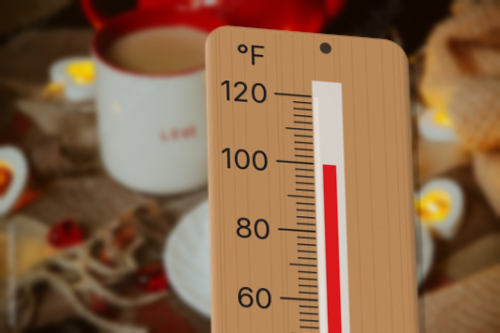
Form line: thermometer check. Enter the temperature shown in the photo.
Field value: 100 °F
